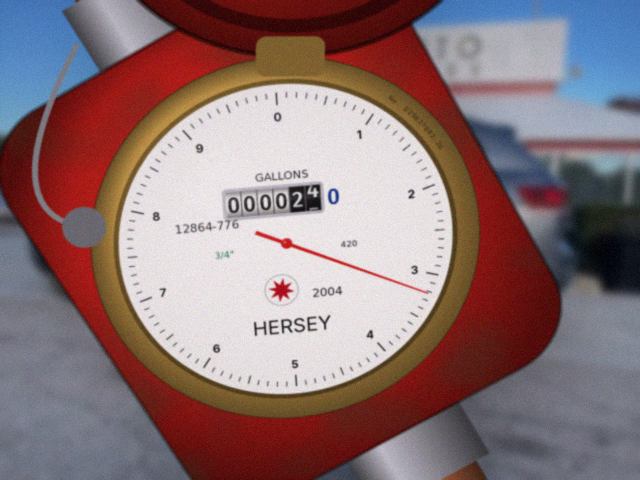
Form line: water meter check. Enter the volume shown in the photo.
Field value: 243.2 gal
